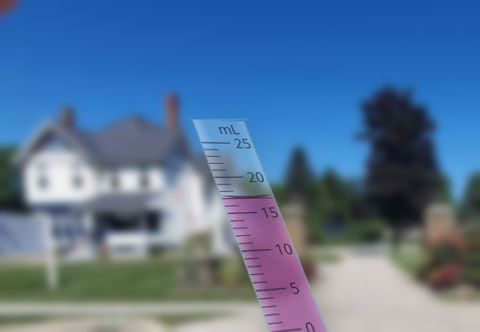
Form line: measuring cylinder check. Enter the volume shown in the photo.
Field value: 17 mL
